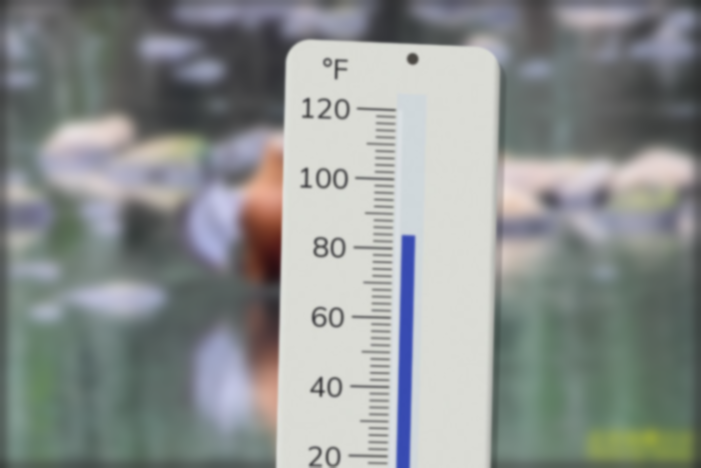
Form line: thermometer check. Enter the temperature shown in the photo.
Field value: 84 °F
